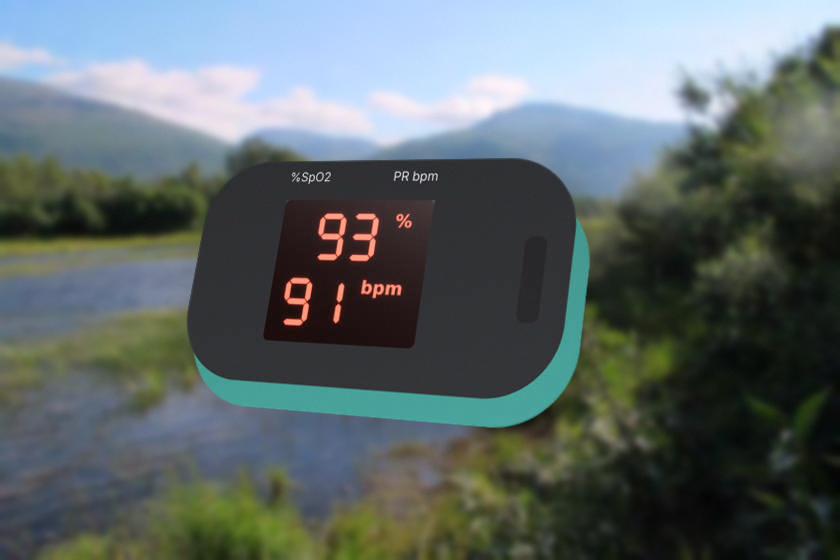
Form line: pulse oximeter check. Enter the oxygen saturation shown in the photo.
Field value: 93 %
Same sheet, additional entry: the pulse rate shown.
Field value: 91 bpm
